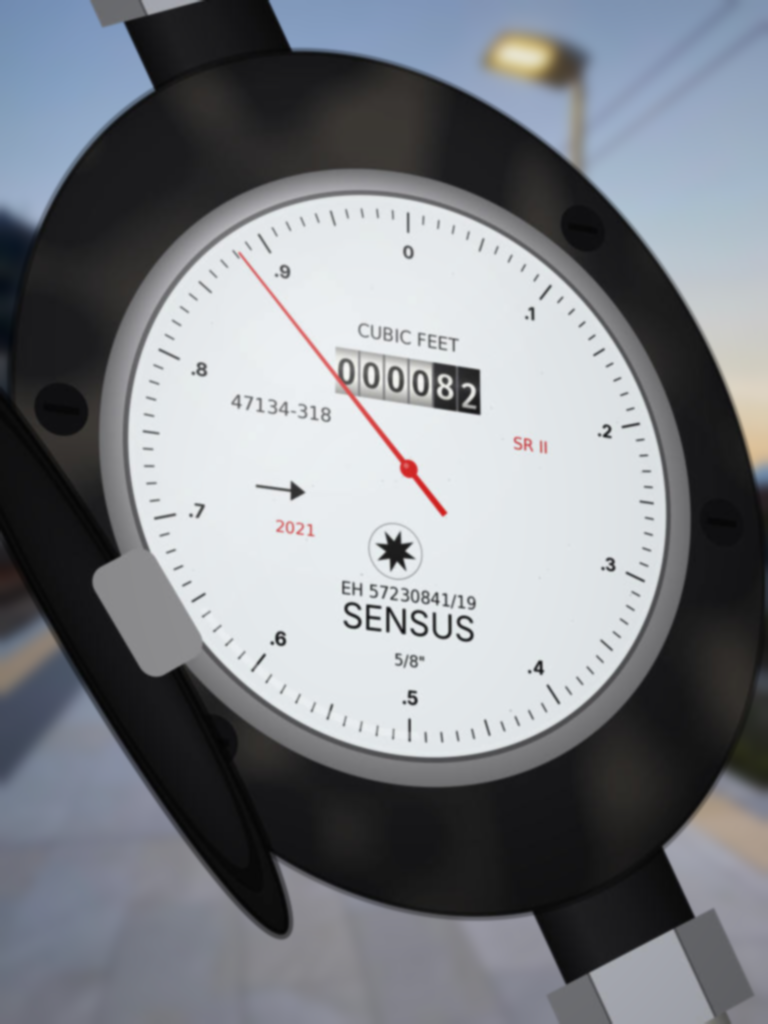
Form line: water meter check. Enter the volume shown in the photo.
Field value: 81.88 ft³
